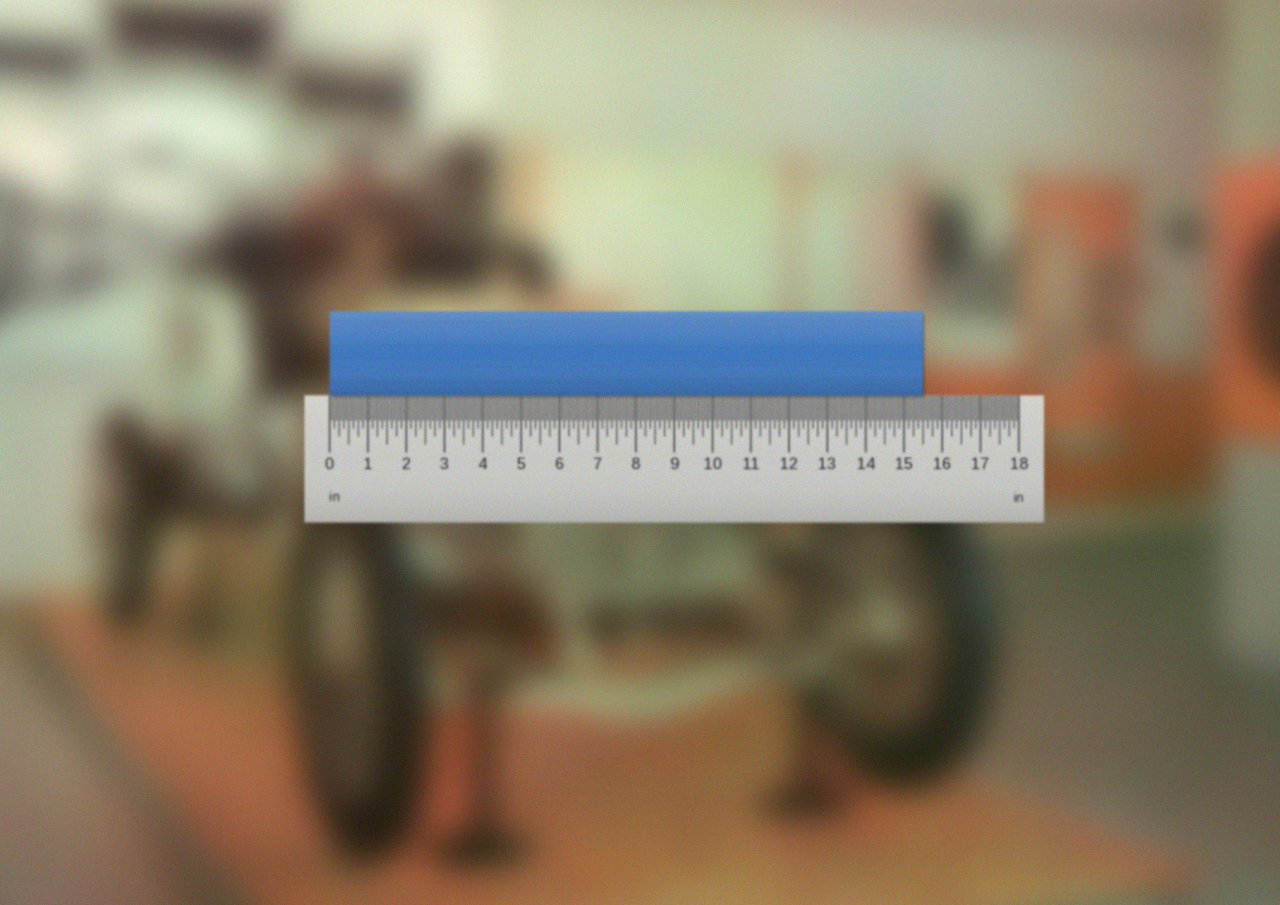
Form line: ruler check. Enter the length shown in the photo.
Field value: 15.5 in
